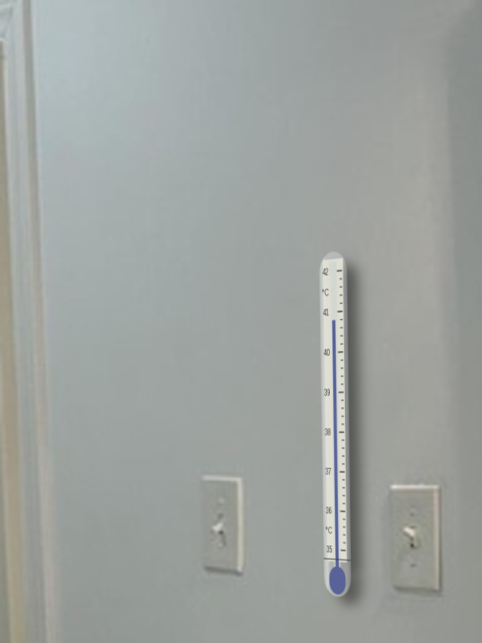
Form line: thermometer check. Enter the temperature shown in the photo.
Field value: 40.8 °C
